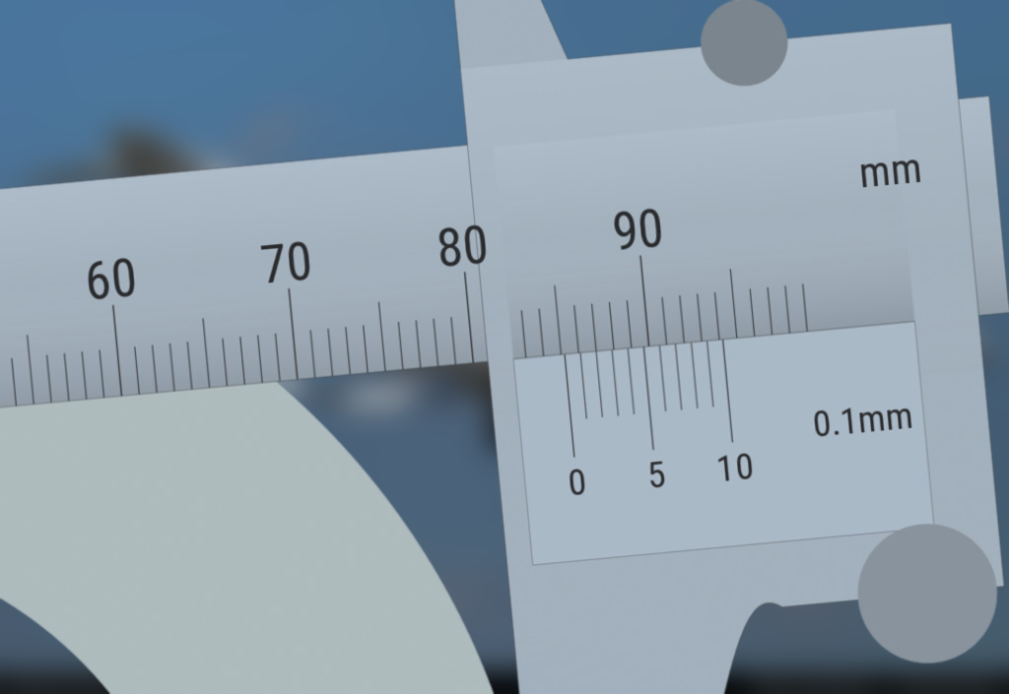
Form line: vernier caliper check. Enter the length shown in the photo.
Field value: 85.2 mm
